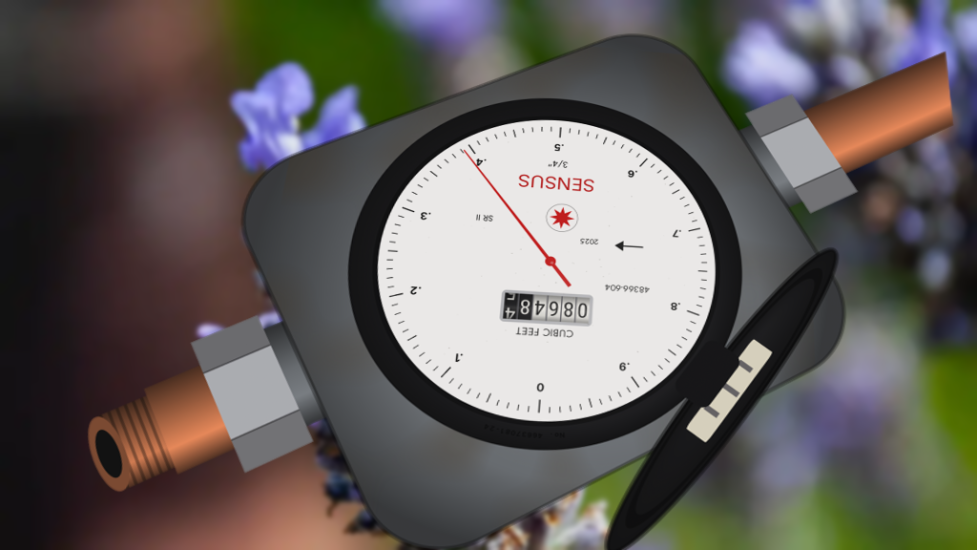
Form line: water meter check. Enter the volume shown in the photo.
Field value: 86484.39 ft³
